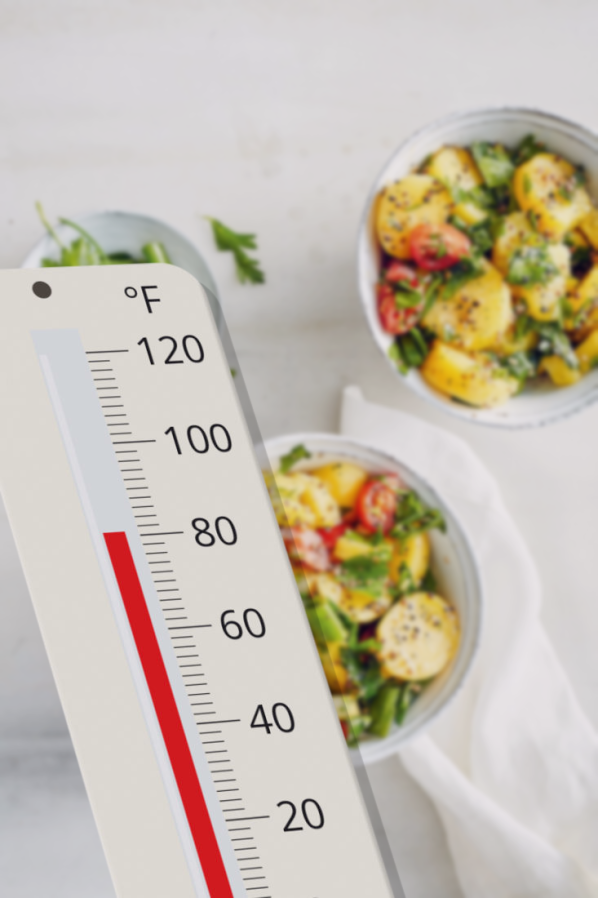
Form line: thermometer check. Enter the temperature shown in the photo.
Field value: 81 °F
